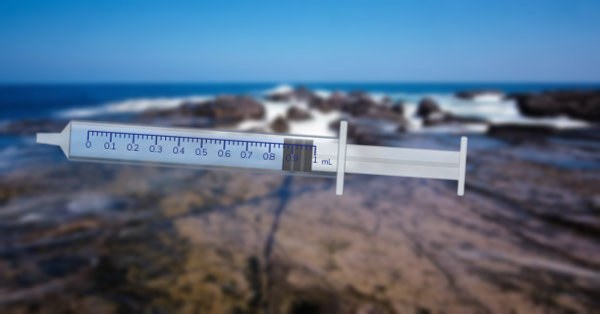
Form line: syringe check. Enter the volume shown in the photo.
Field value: 0.86 mL
